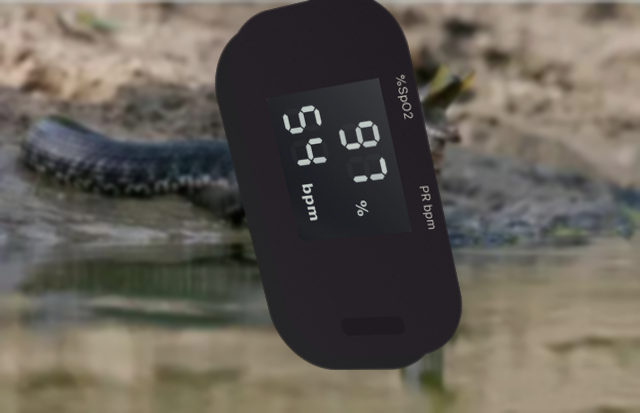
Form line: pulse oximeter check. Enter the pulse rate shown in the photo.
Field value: 54 bpm
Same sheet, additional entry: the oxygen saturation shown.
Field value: 97 %
